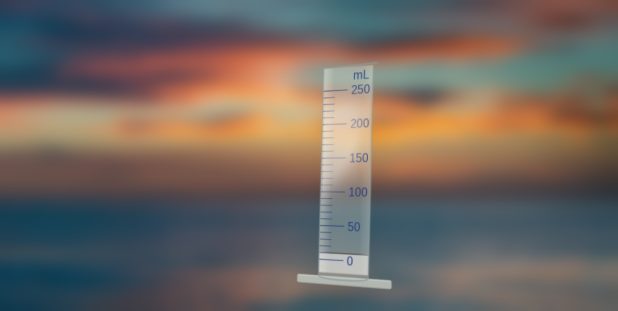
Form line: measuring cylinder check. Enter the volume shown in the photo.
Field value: 10 mL
